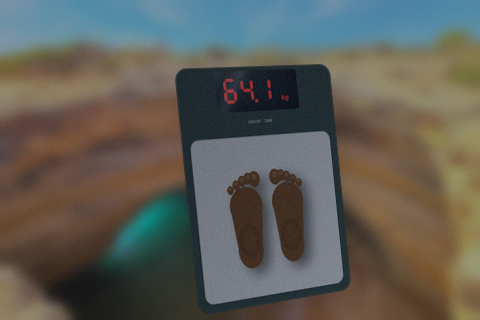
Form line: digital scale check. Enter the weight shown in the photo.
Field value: 64.1 kg
